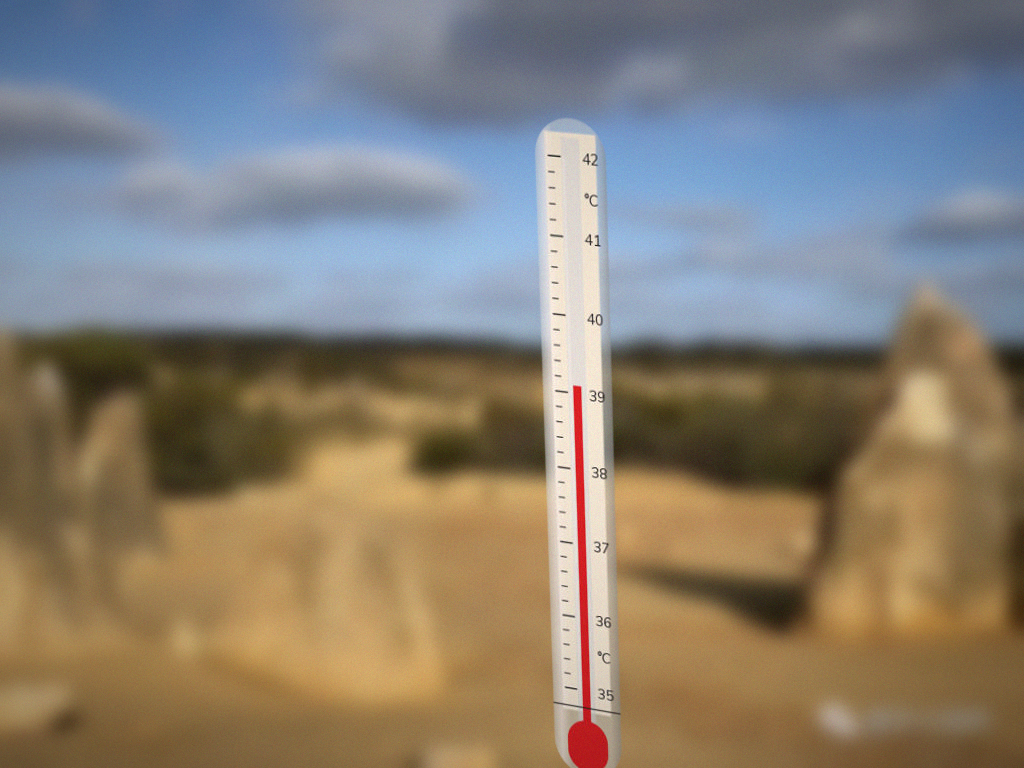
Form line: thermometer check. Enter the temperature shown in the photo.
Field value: 39.1 °C
